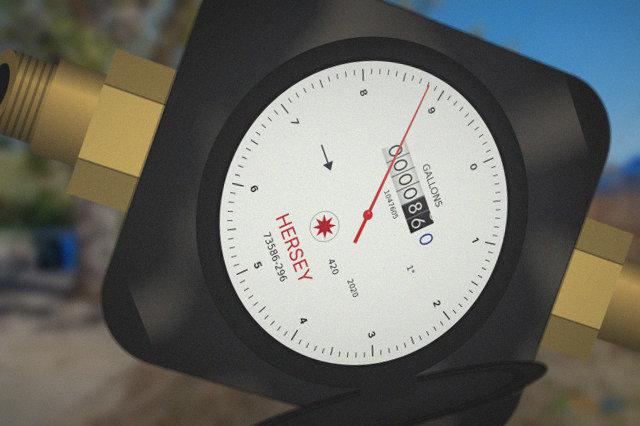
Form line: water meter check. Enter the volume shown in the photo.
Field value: 858.8 gal
